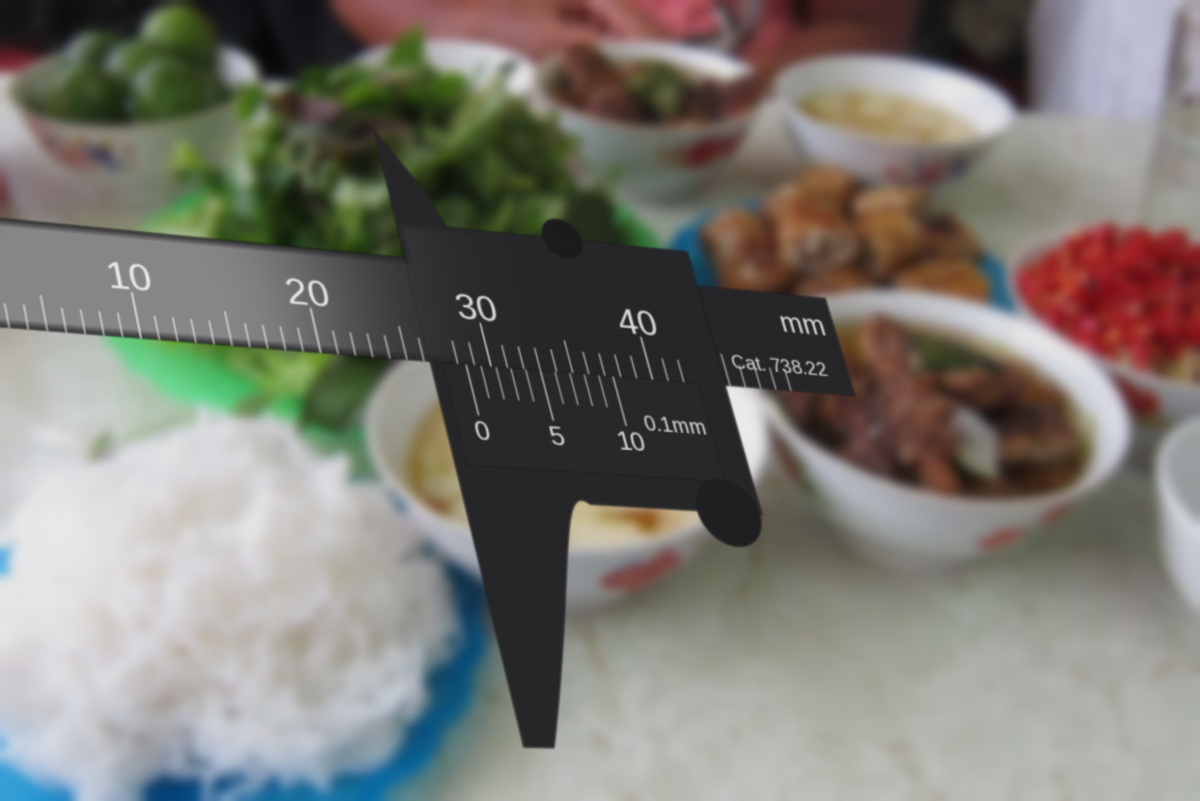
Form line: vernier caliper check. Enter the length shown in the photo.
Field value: 28.5 mm
